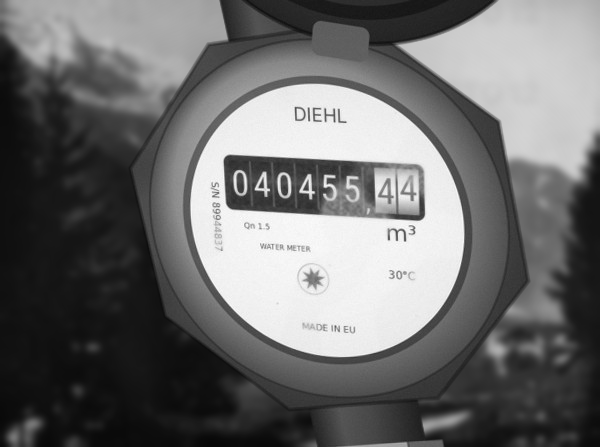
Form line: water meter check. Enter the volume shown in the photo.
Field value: 40455.44 m³
